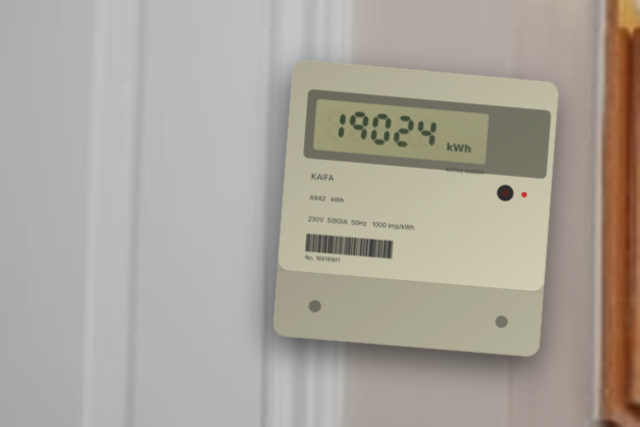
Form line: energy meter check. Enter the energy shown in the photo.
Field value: 19024 kWh
